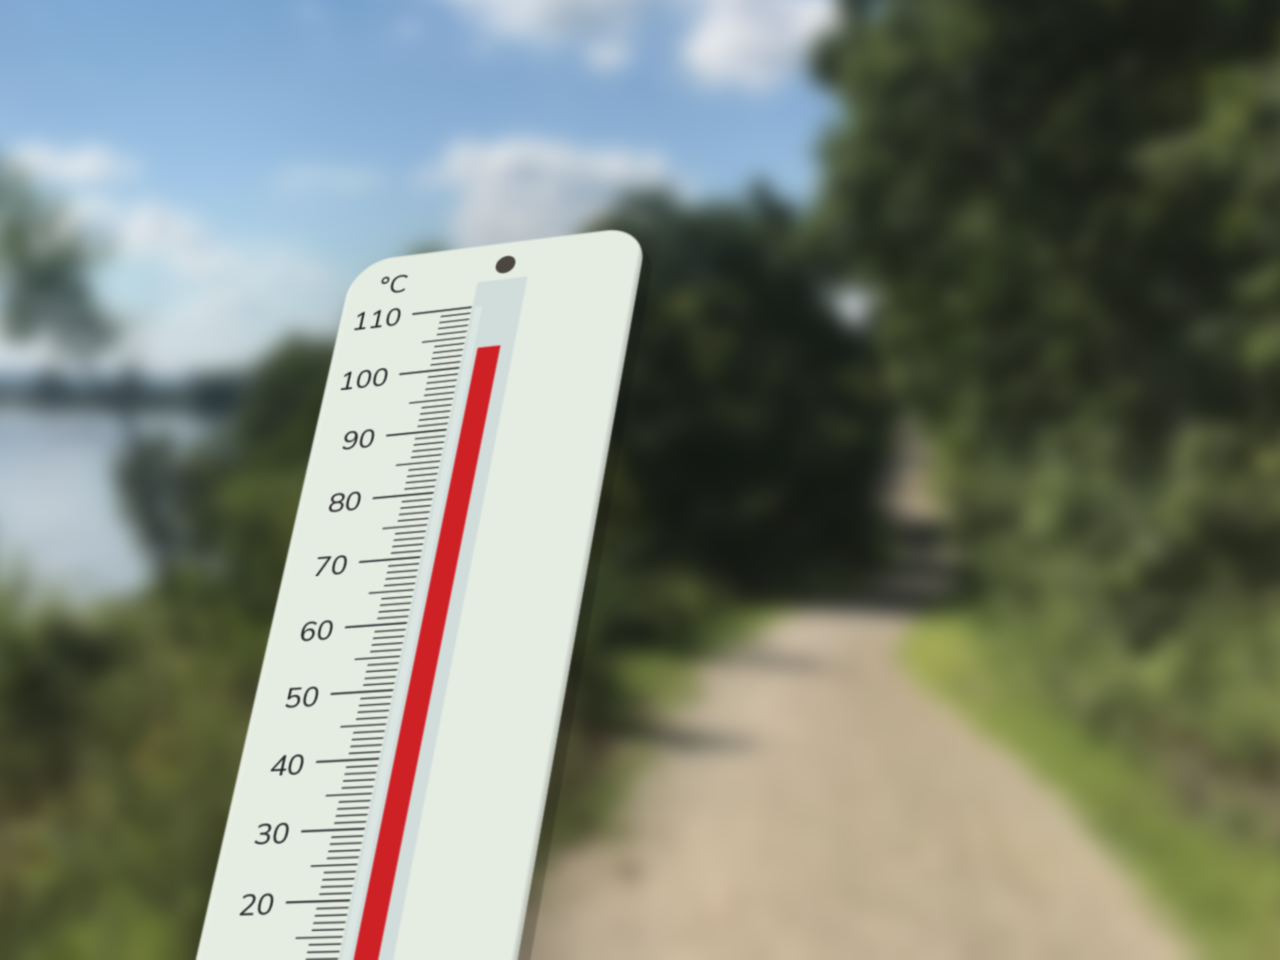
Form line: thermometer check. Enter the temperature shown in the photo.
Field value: 103 °C
